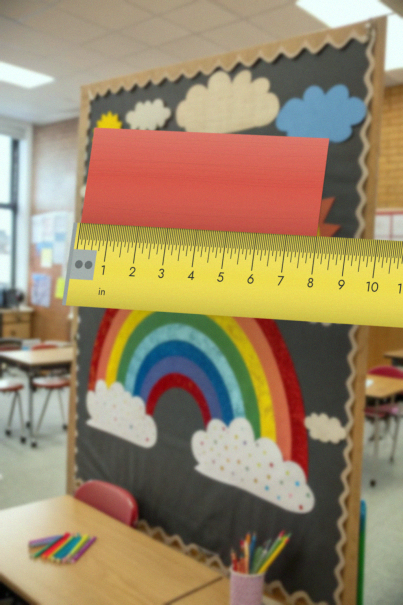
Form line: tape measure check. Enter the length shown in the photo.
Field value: 8 in
